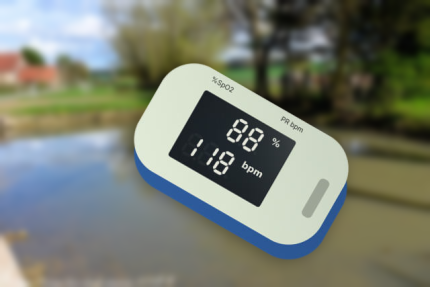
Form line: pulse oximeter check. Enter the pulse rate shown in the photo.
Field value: 118 bpm
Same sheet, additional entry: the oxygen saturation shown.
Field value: 88 %
